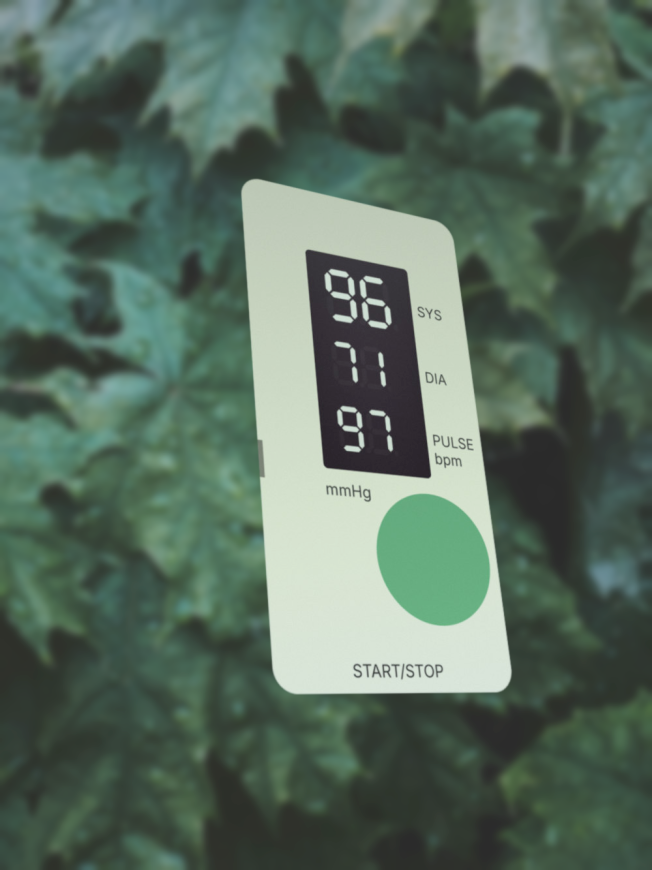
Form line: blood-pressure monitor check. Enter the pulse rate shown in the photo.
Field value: 97 bpm
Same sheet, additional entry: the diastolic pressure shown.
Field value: 71 mmHg
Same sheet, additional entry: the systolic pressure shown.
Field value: 96 mmHg
